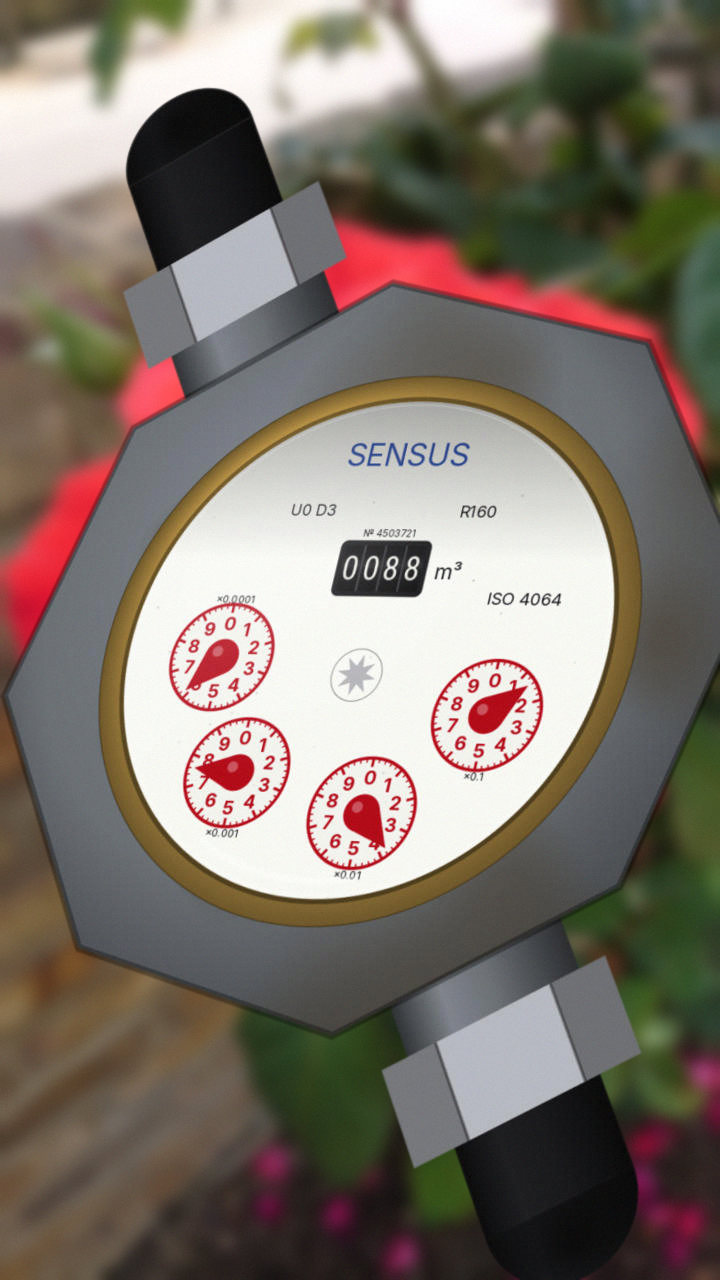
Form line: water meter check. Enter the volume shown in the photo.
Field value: 88.1376 m³
